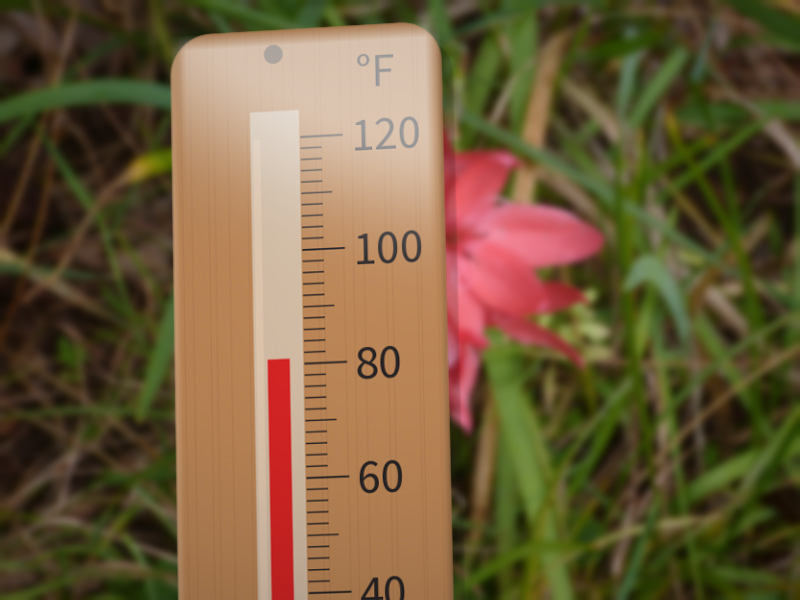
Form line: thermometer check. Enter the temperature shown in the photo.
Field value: 81 °F
